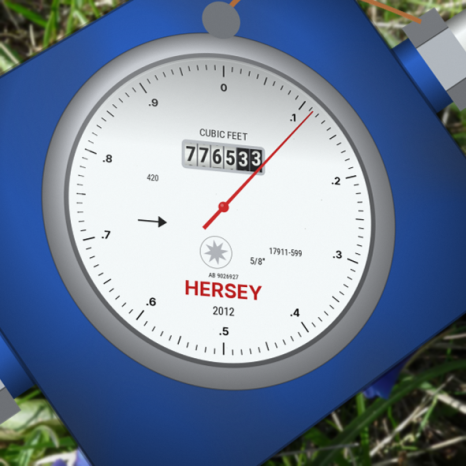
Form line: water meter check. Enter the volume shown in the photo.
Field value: 776533.11 ft³
